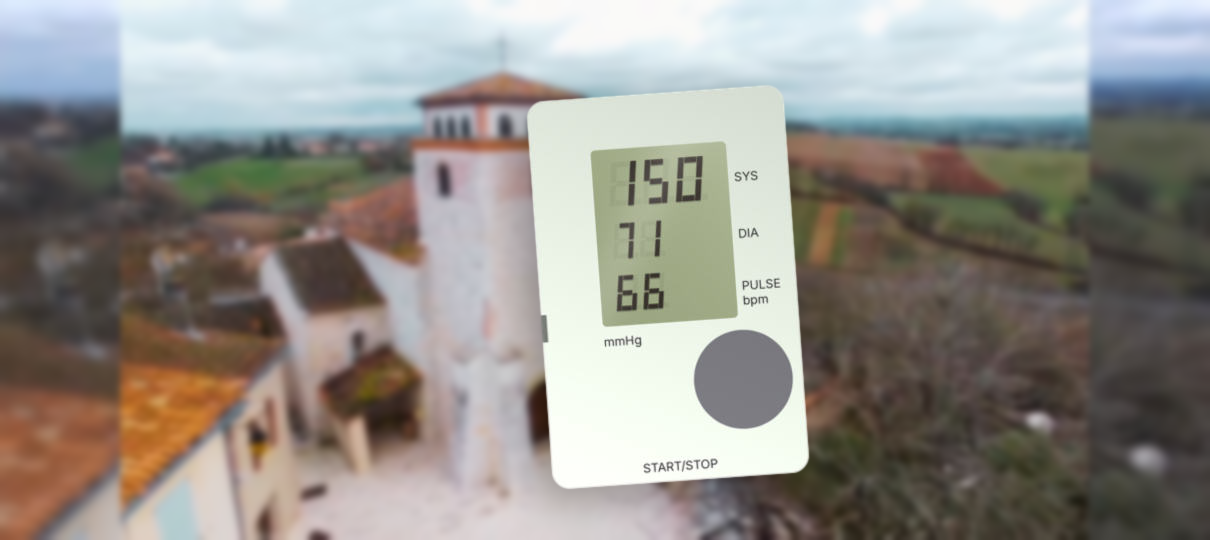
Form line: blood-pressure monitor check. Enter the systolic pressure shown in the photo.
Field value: 150 mmHg
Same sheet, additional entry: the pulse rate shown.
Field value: 66 bpm
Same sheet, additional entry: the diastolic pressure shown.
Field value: 71 mmHg
